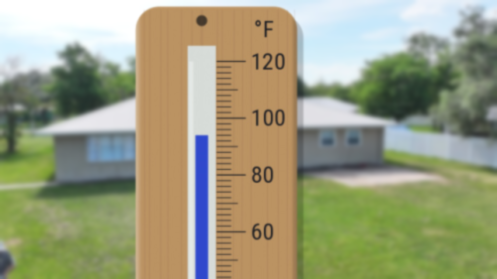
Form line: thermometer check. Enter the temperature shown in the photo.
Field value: 94 °F
